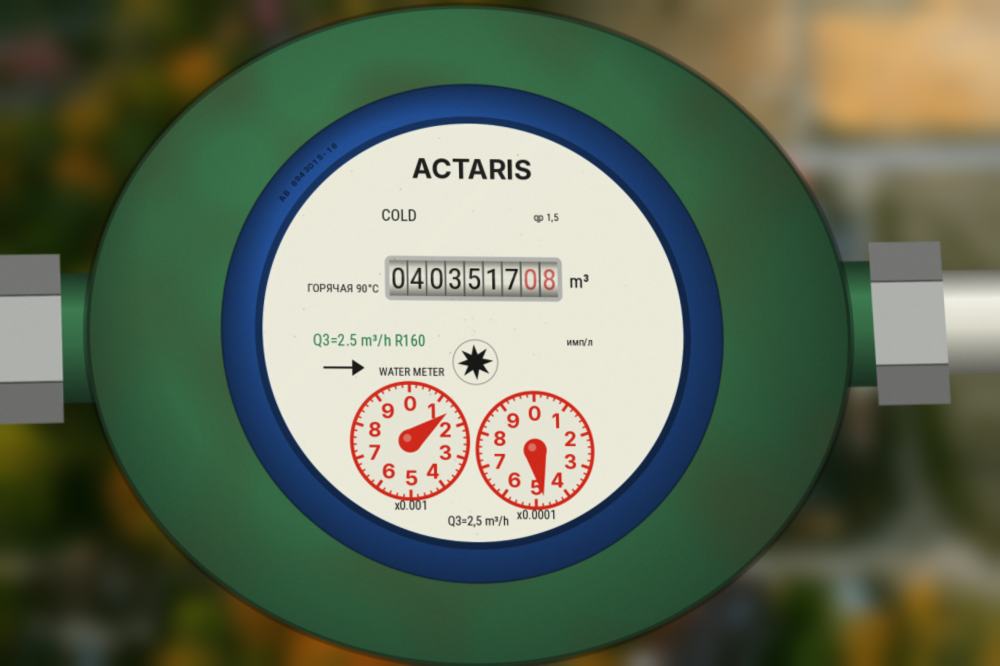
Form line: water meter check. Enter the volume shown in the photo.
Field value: 403517.0814 m³
